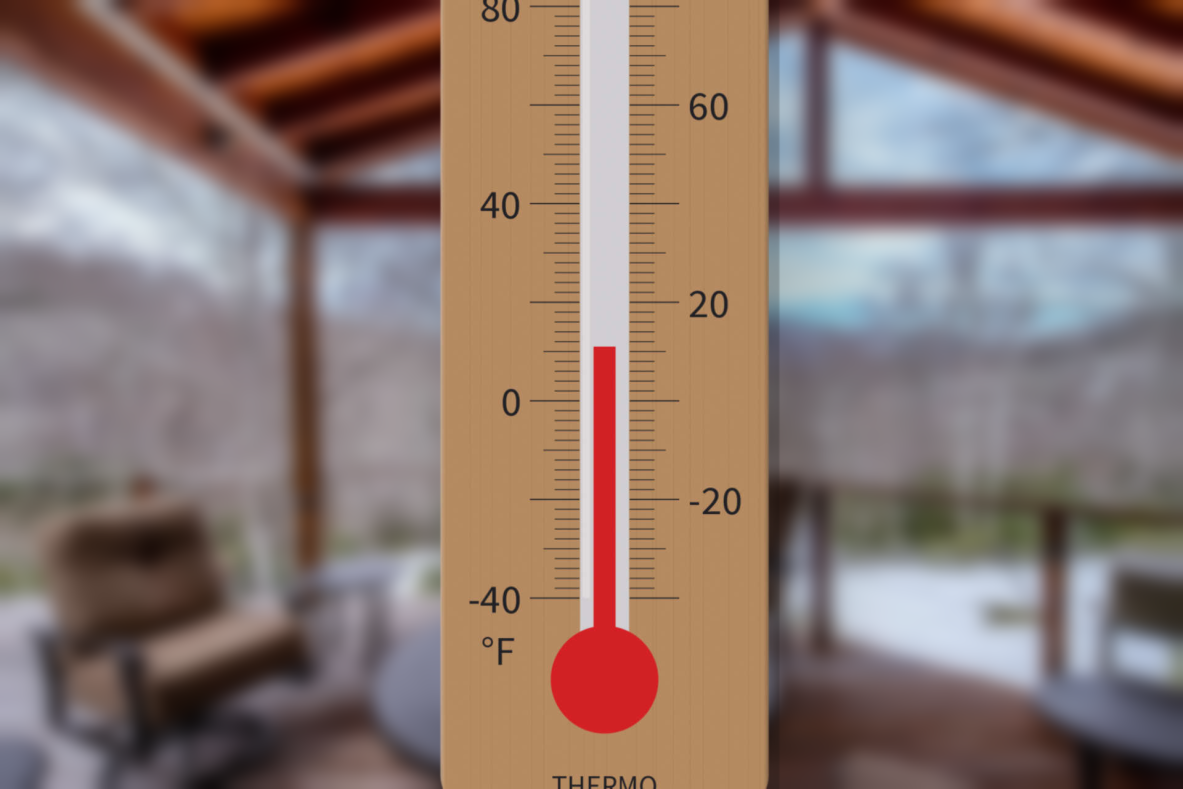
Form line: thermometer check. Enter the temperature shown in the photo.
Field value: 11 °F
